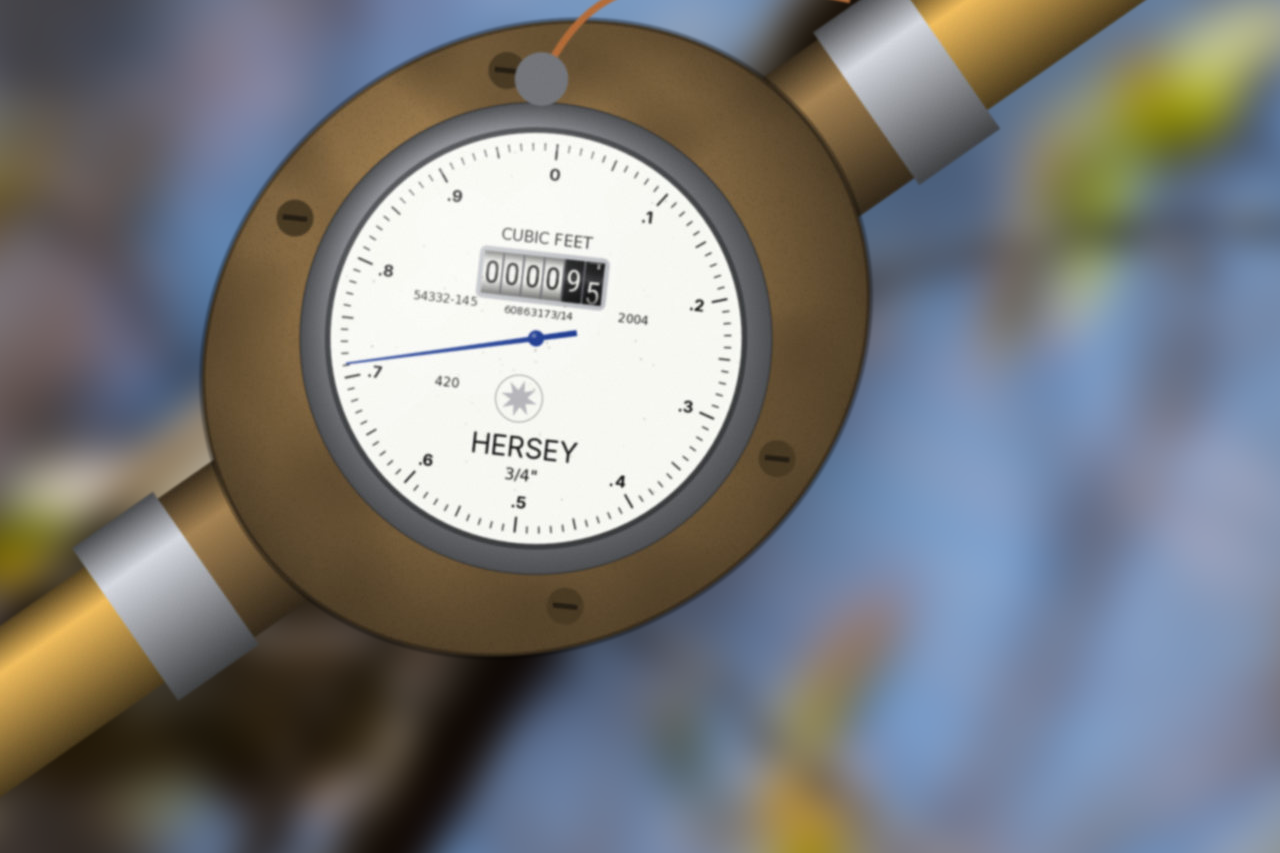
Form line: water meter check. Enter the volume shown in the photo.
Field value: 94.71 ft³
